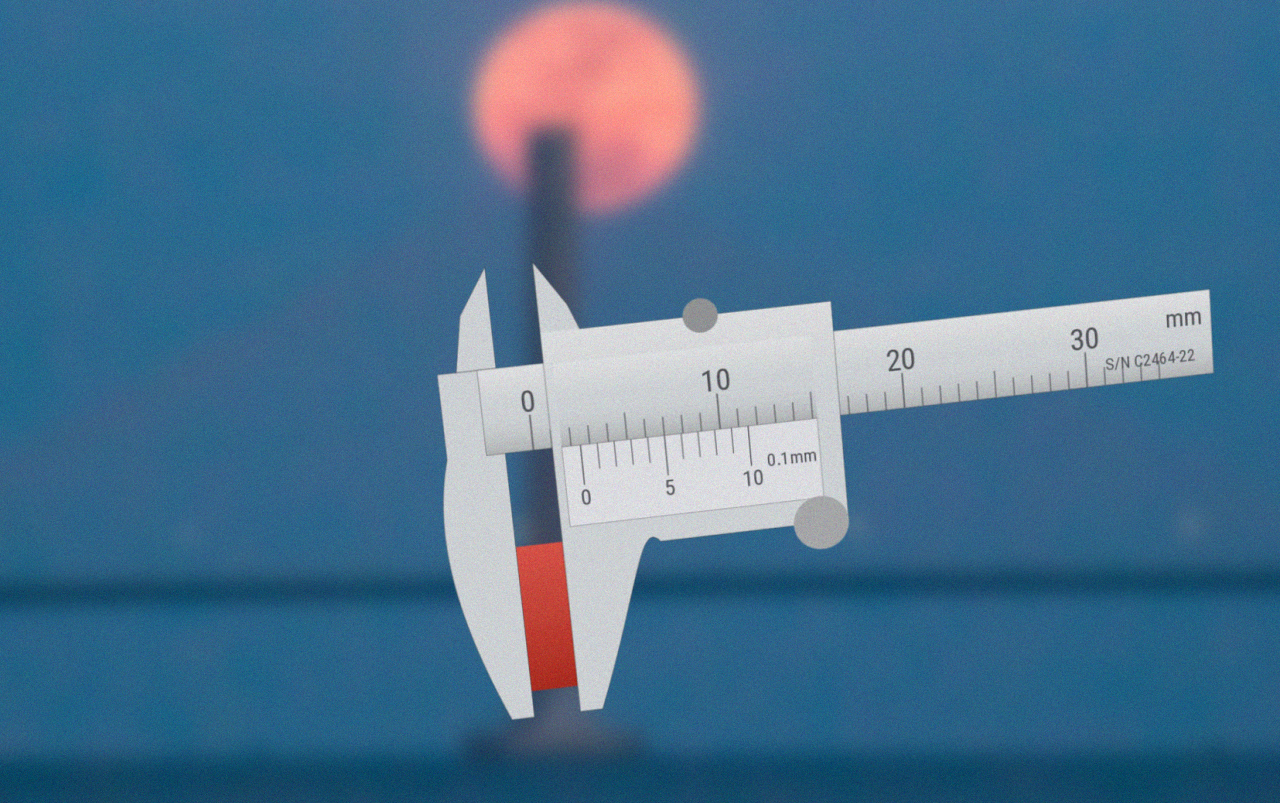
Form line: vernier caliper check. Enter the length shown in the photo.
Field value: 2.5 mm
